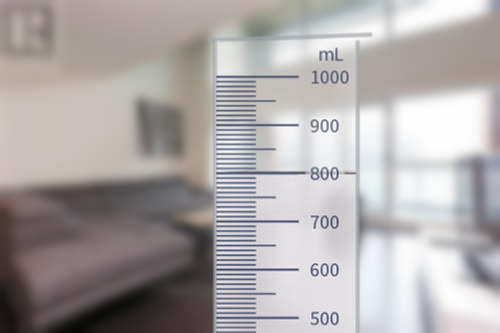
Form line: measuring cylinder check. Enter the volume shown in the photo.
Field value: 800 mL
